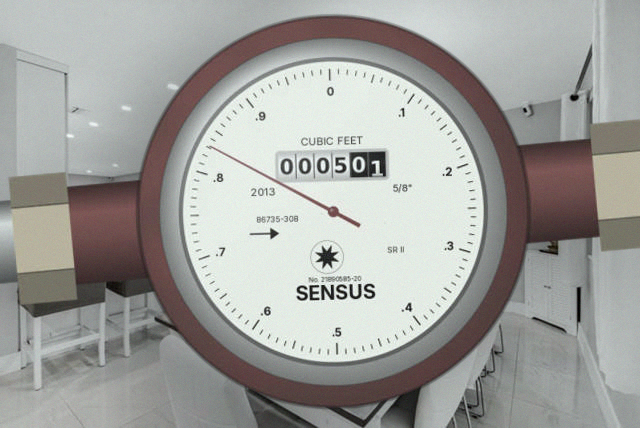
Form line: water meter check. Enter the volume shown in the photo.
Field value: 500.83 ft³
